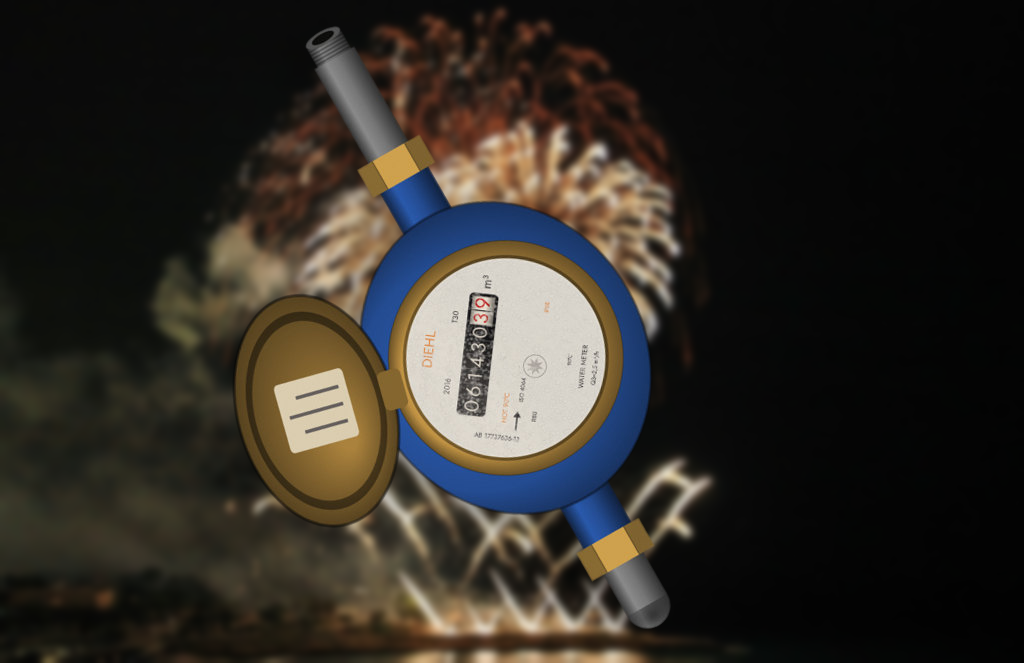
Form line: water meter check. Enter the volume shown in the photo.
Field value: 61430.39 m³
